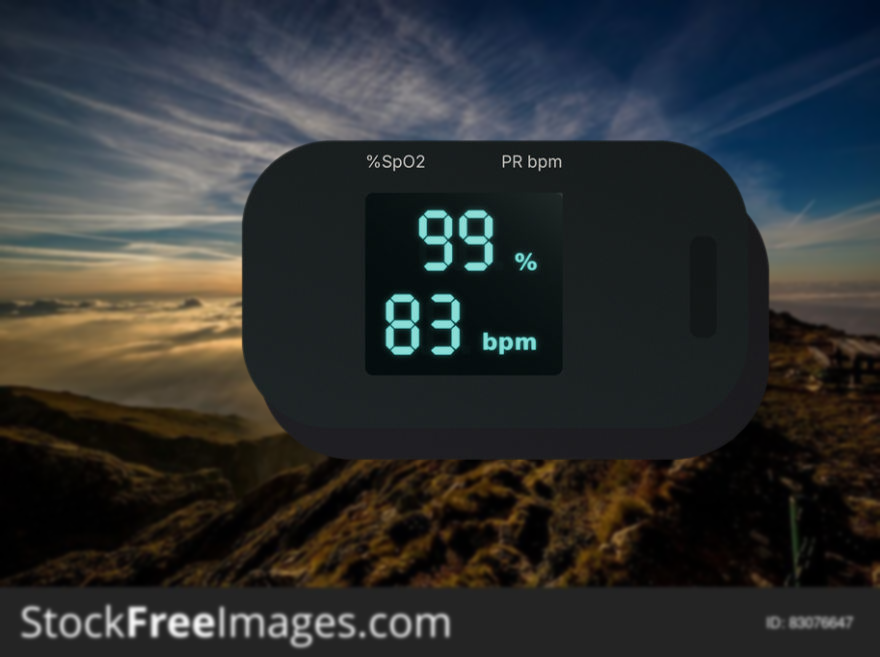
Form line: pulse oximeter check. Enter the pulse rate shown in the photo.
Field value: 83 bpm
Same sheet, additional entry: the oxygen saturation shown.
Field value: 99 %
